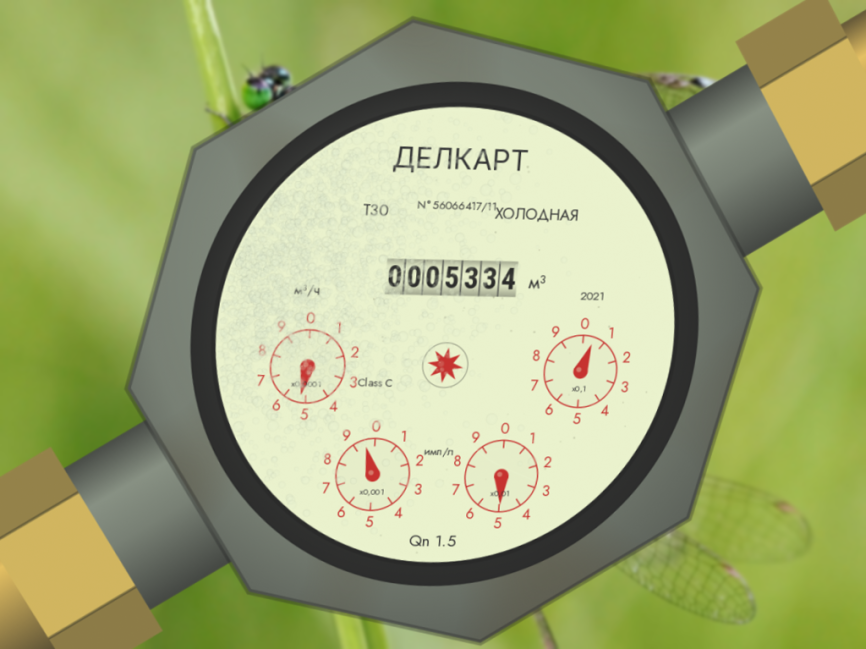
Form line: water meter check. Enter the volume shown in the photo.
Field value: 5334.0495 m³
